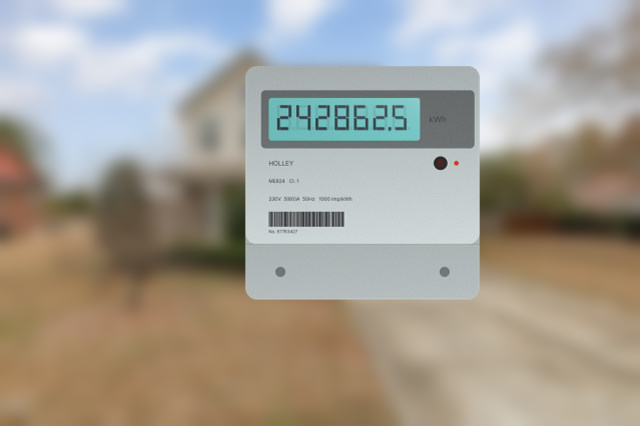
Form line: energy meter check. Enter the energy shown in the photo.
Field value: 242862.5 kWh
